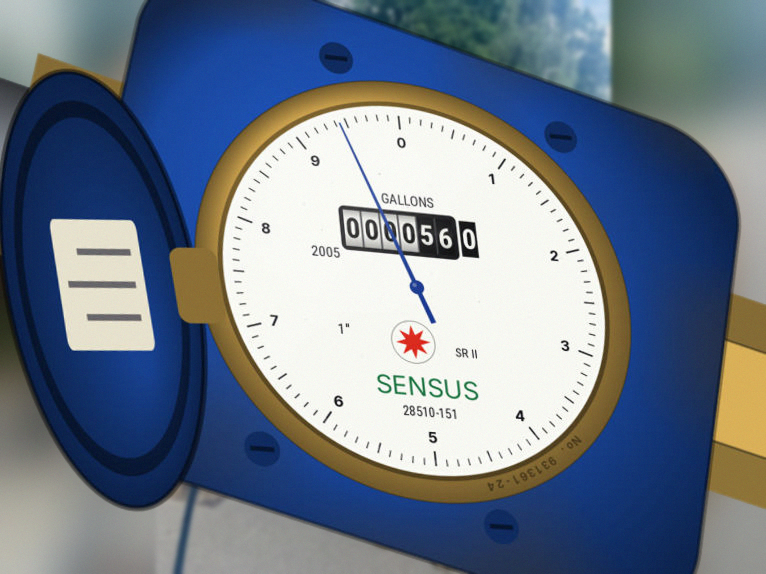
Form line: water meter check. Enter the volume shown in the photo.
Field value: 559.4 gal
